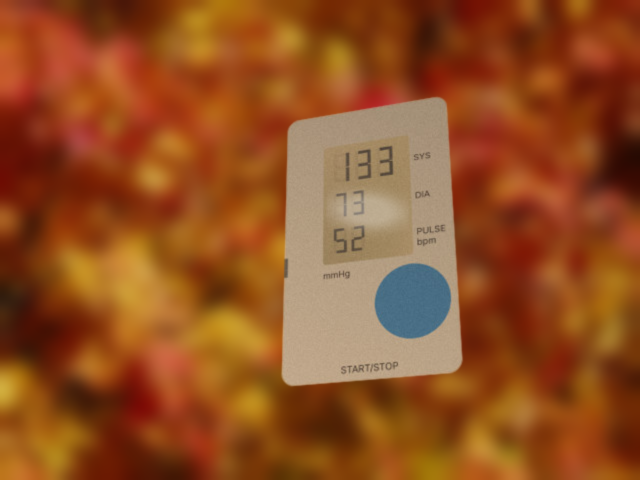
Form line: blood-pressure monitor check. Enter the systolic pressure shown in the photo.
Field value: 133 mmHg
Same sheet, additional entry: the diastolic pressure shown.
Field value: 73 mmHg
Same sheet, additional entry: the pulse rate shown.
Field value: 52 bpm
